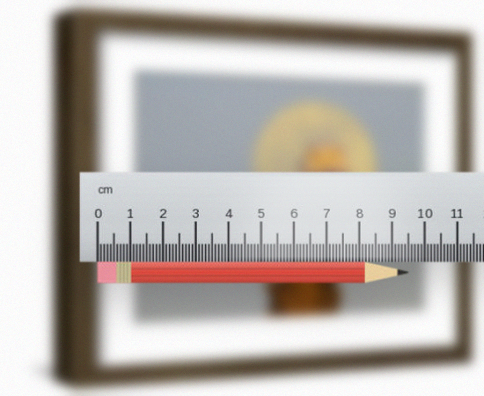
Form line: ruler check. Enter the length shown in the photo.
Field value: 9.5 cm
